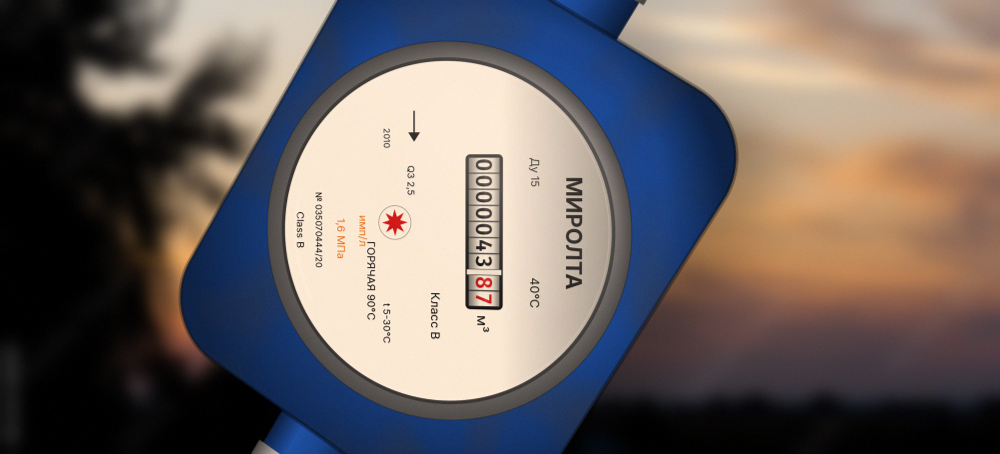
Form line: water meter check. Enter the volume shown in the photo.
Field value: 43.87 m³
